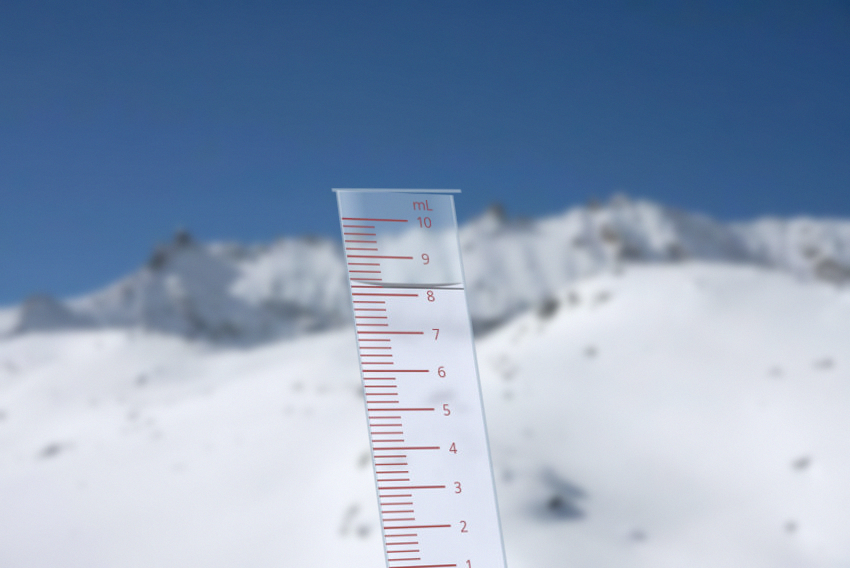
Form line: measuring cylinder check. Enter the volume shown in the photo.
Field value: 8.2 mL
